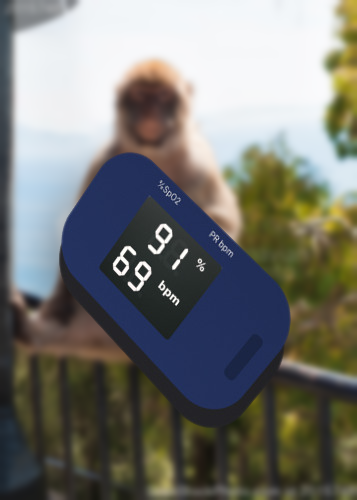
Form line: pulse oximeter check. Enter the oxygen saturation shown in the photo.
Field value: 91 %
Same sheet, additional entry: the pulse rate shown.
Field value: 69 bpm
